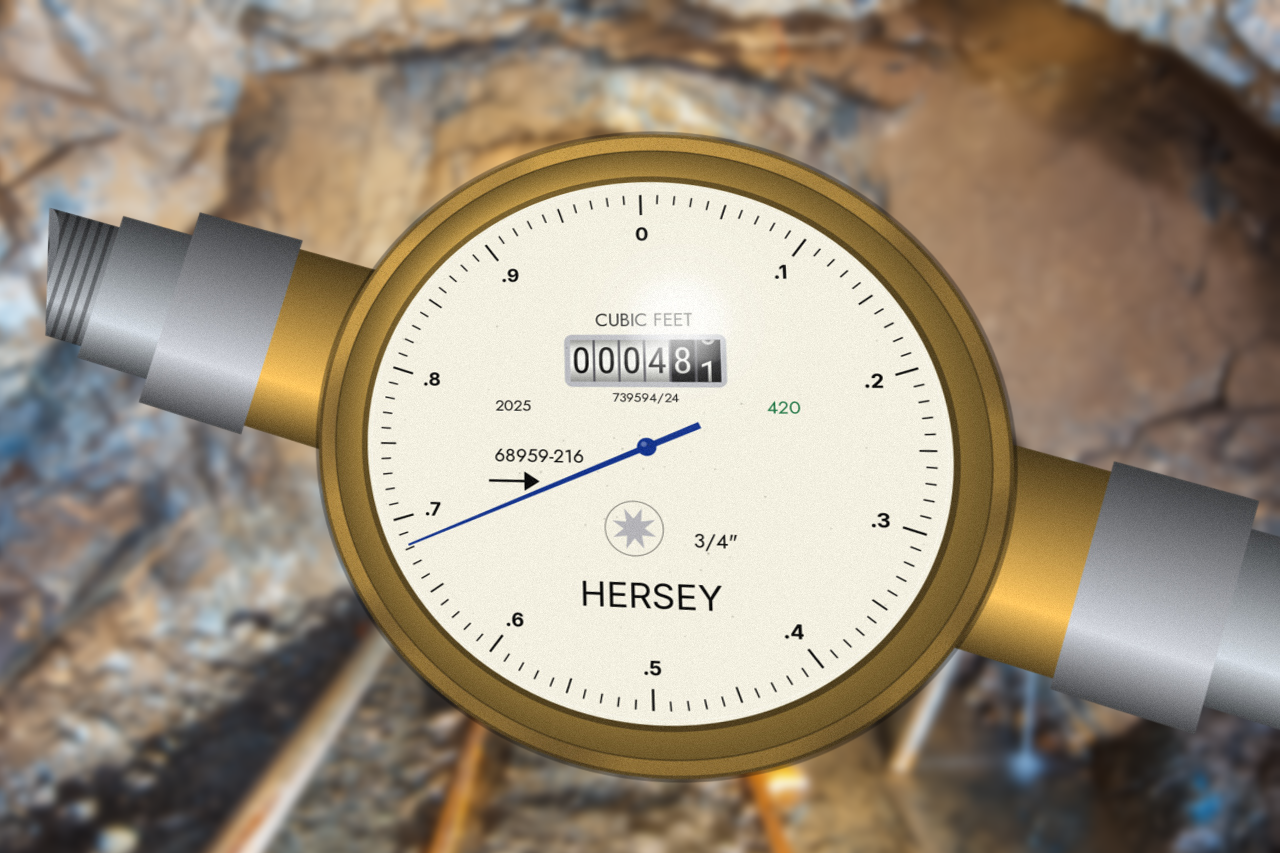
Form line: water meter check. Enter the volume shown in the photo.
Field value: 480.68 ft³
